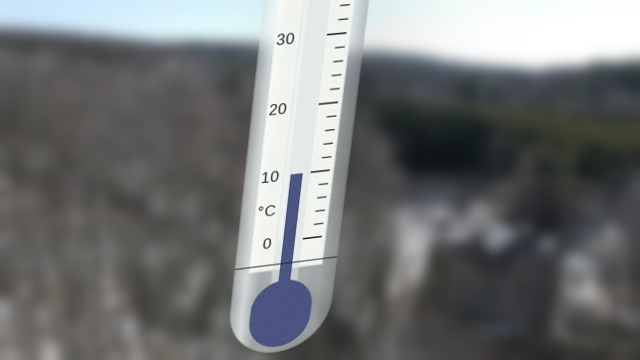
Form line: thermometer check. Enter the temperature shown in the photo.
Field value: 10 °C
